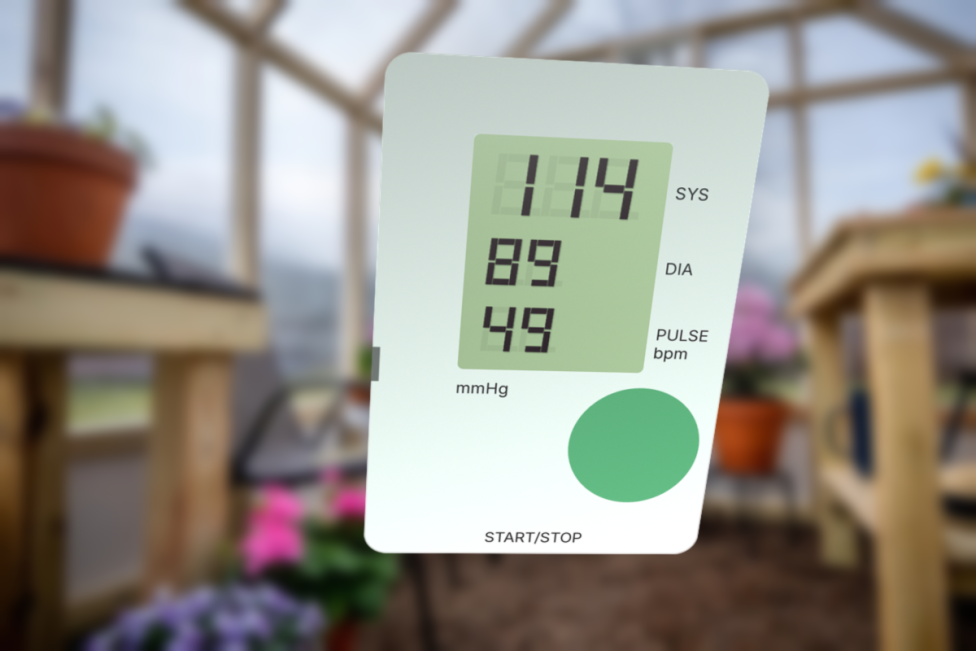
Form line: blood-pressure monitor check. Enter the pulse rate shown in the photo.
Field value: 49 bpm
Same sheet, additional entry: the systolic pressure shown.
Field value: 114 mmHg
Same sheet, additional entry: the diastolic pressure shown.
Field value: 89 mmHg
